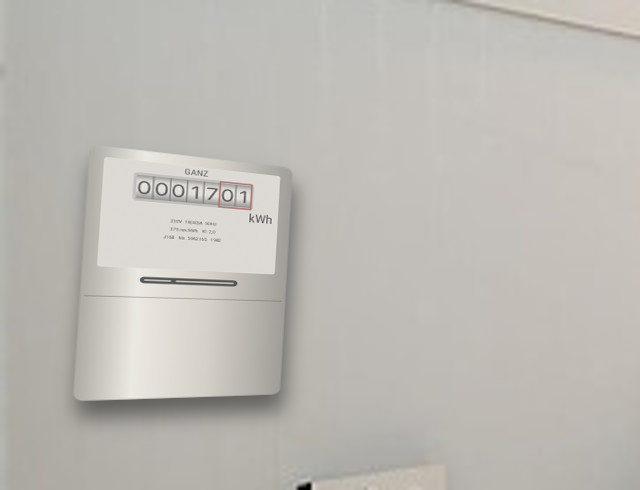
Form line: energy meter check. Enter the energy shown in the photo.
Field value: 17.01 kWh
